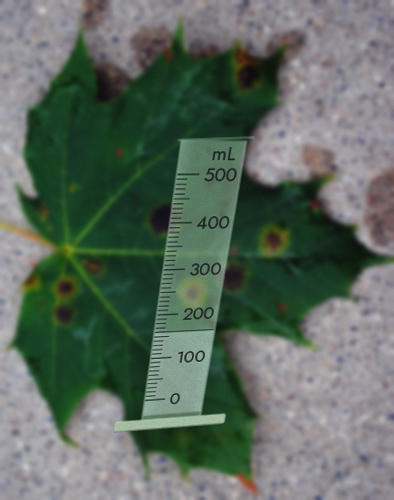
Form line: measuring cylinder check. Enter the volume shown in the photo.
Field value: 160 mL
